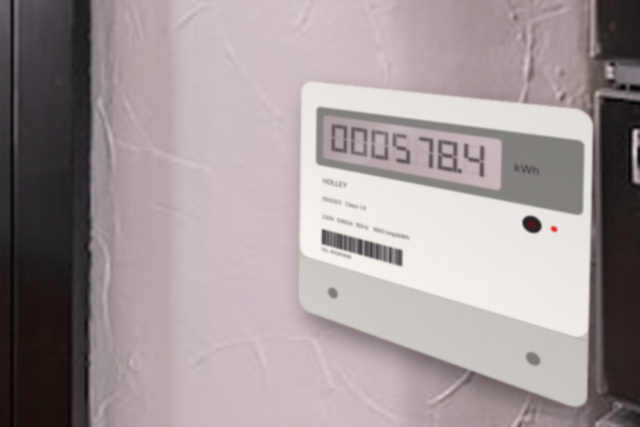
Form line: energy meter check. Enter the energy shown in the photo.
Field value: 578.4 kWh
